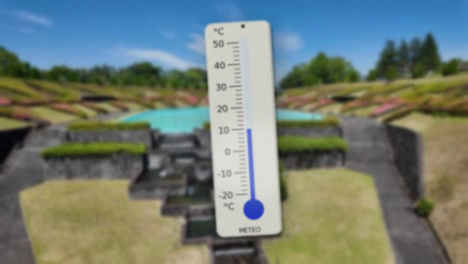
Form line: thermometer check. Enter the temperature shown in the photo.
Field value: 10 °C
